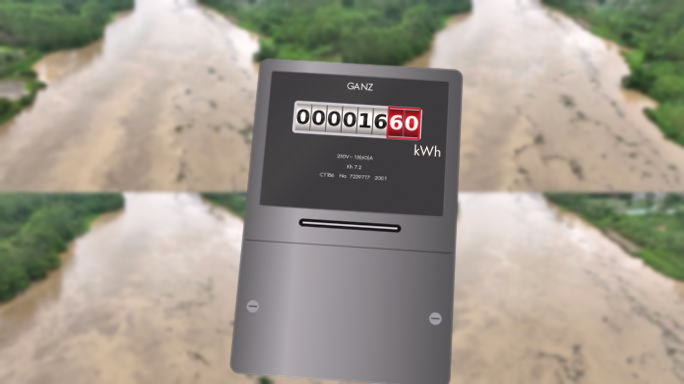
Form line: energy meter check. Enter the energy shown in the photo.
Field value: 16.60 kWh
